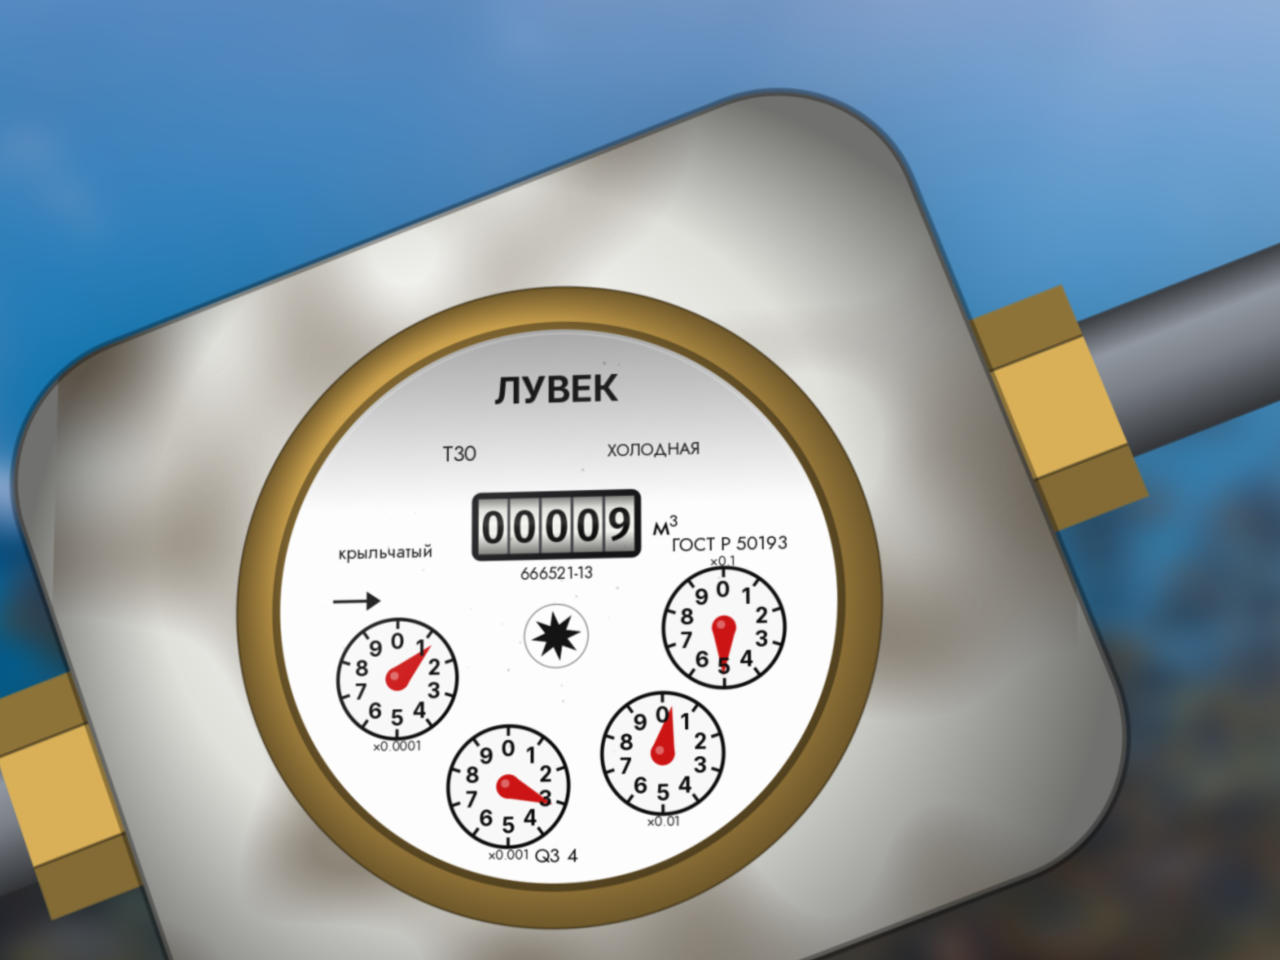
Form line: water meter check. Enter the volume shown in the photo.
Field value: 9.5031 m³
